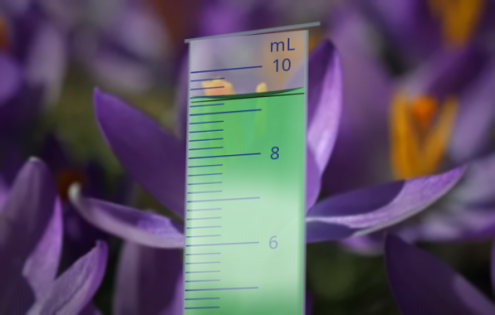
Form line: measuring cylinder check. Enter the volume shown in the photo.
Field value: 9.3 mL
